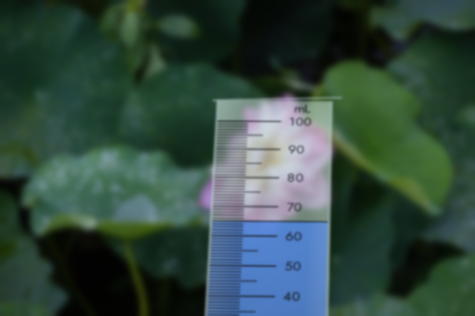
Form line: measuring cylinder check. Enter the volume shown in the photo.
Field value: 65 mL
